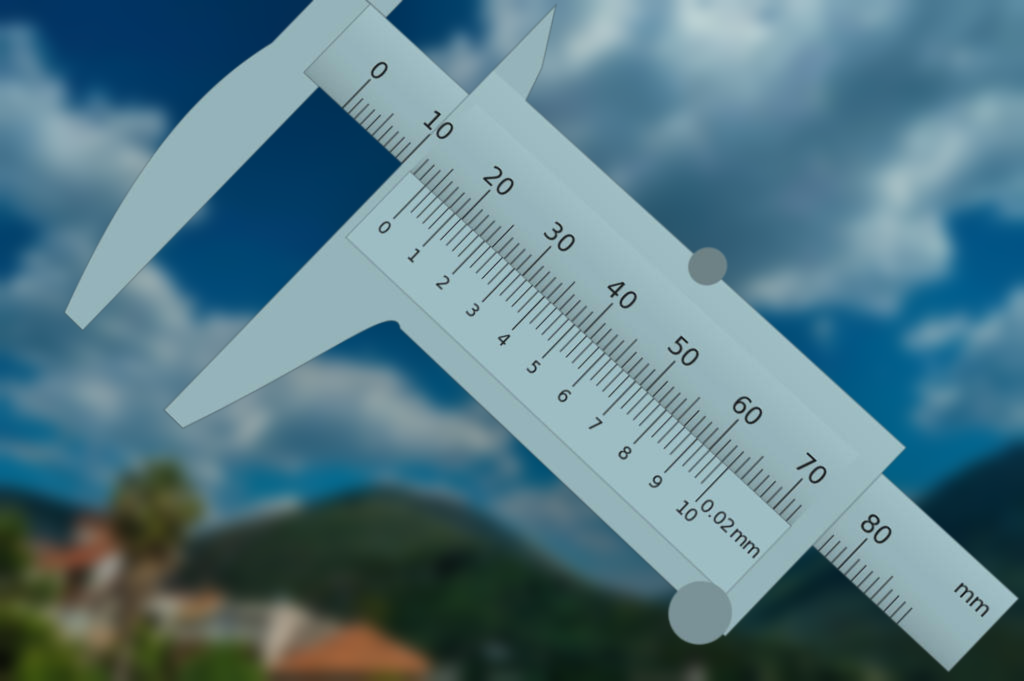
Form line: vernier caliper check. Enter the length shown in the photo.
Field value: 14.0 mm
